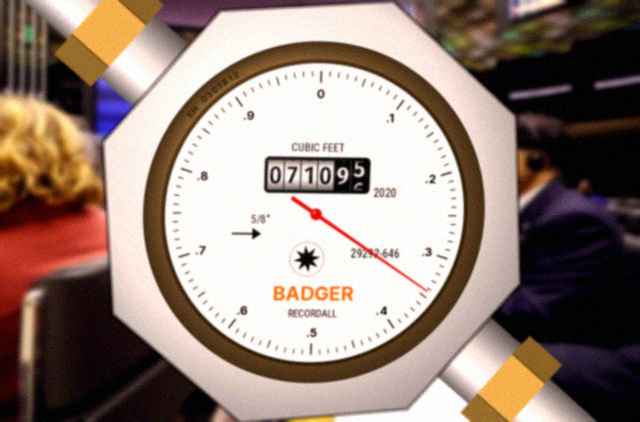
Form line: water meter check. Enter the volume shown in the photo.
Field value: 71095.34 ft³
